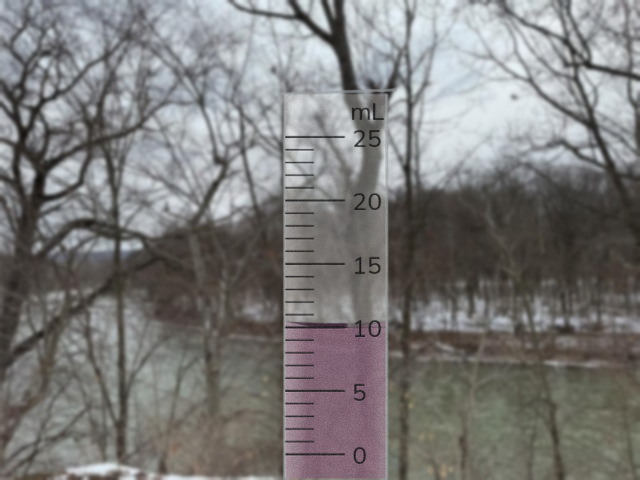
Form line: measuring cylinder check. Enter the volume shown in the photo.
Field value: 10 mL
